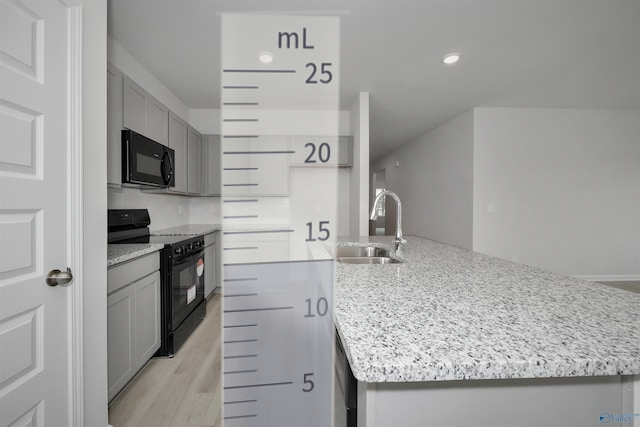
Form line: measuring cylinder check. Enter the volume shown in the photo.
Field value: 13 mL
